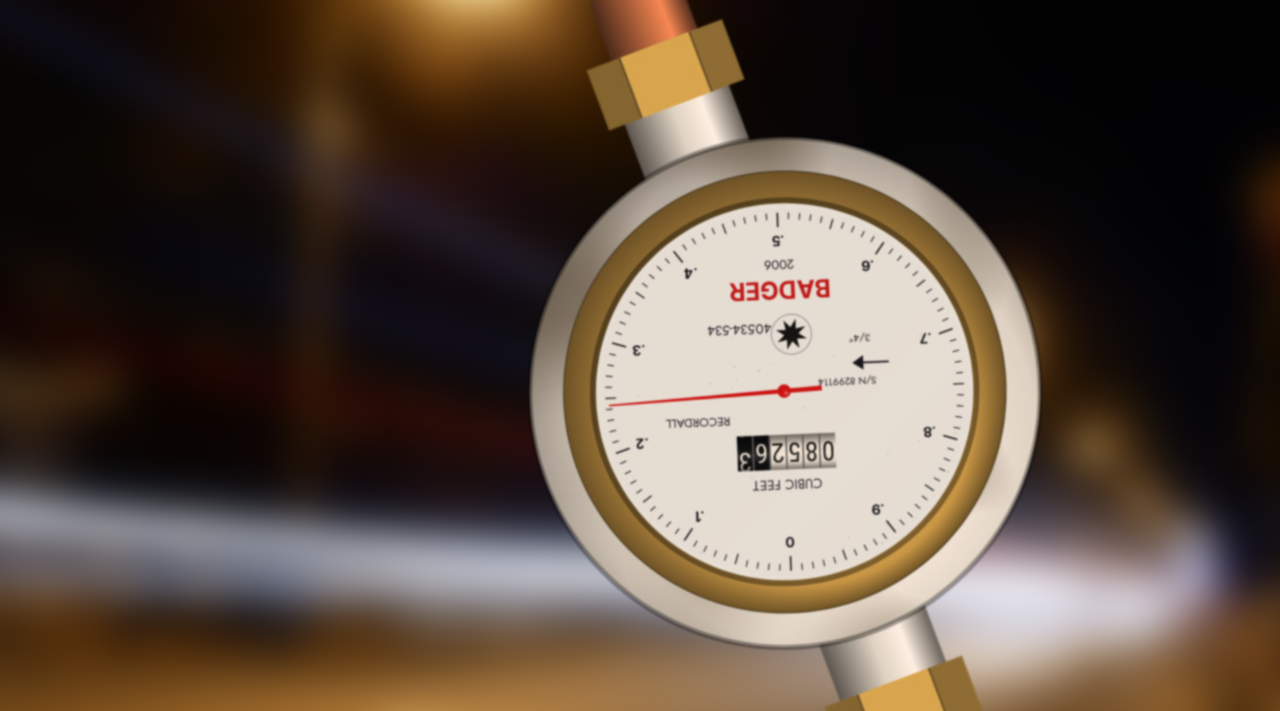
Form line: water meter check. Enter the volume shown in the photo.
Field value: 85263.24 ft³
